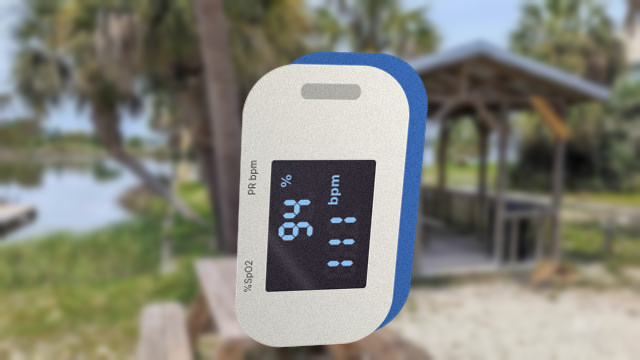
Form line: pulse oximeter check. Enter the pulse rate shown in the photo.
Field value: 111 bpm
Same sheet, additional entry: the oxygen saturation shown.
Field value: 94 %
